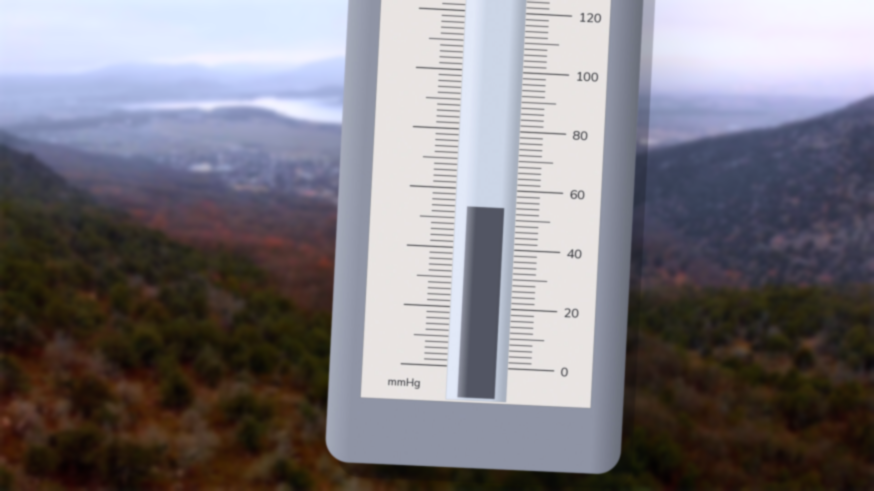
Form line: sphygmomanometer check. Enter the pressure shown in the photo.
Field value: 54 mmHg
